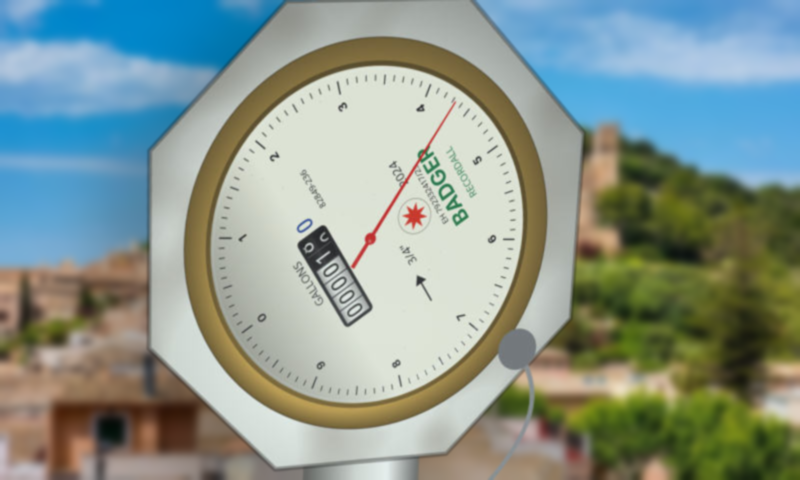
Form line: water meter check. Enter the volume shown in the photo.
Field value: 184.3 gal
